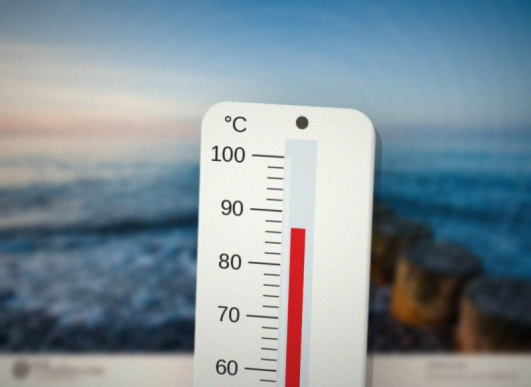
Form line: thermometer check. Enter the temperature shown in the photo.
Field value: 87 °C
